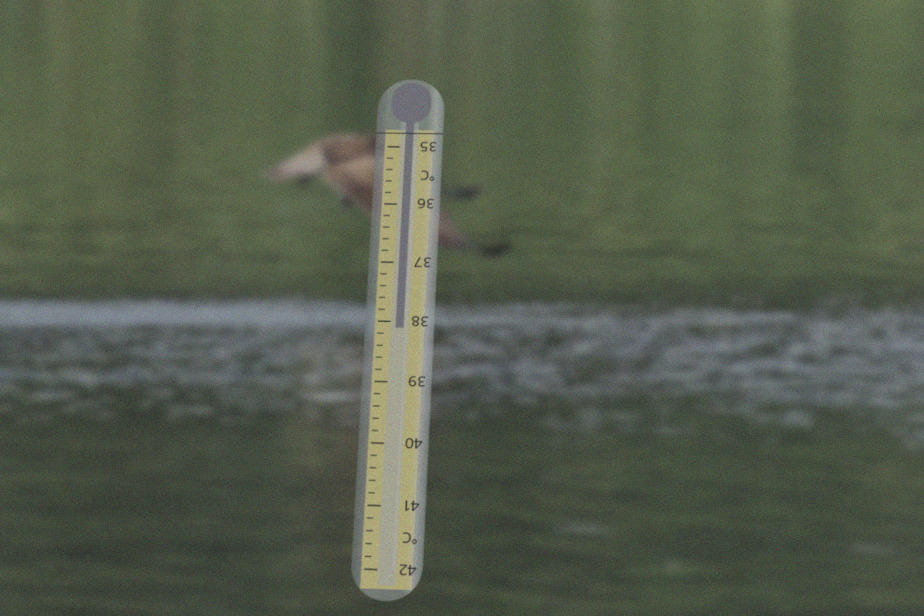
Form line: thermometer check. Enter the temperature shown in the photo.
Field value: 38.1 °C
